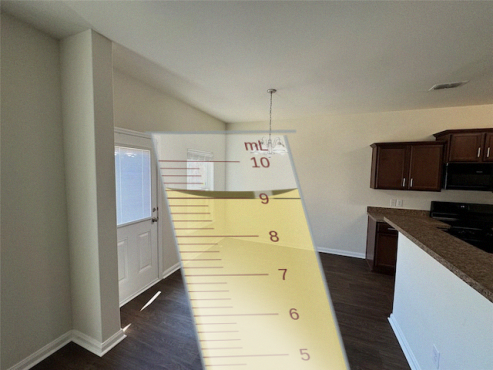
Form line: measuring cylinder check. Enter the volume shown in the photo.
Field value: 9 mL
